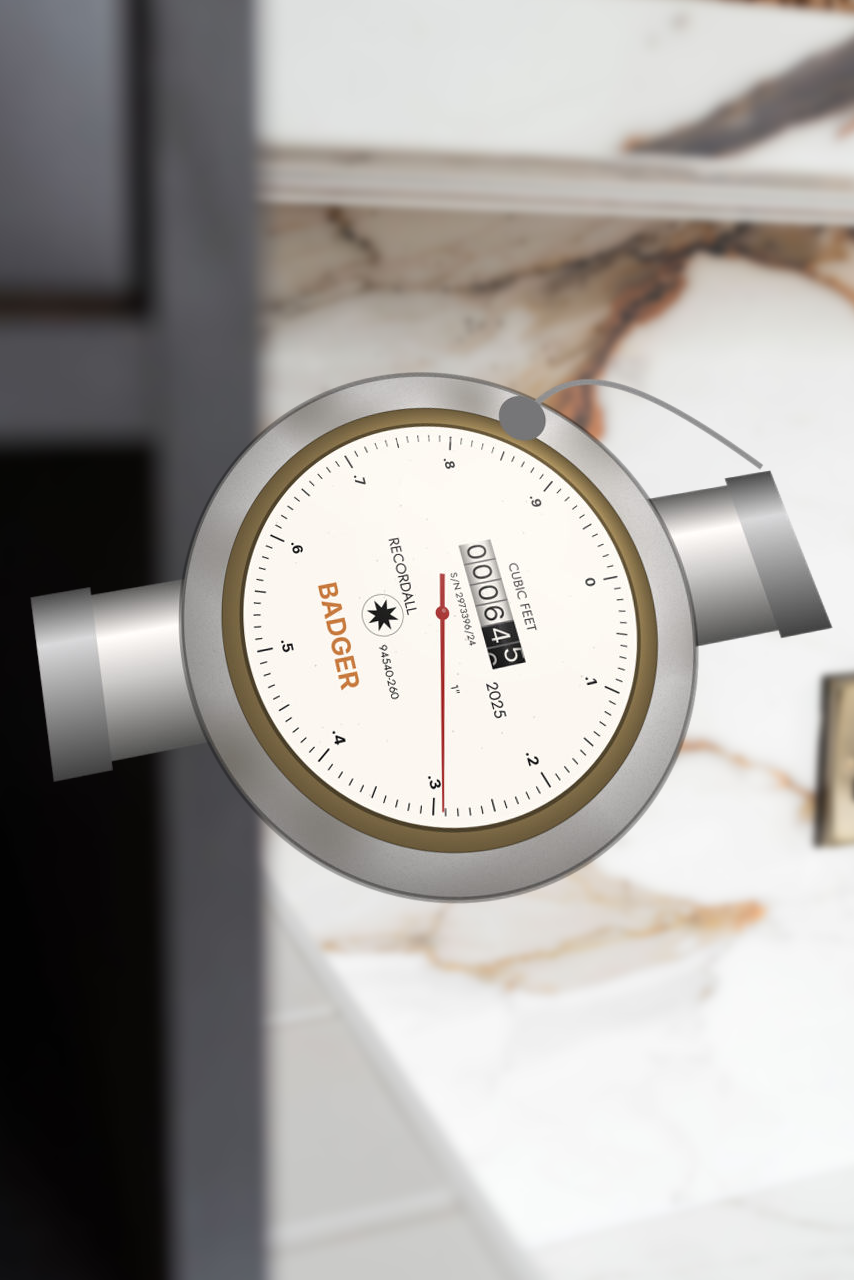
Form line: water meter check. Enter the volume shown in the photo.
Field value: 645.29 ft³
